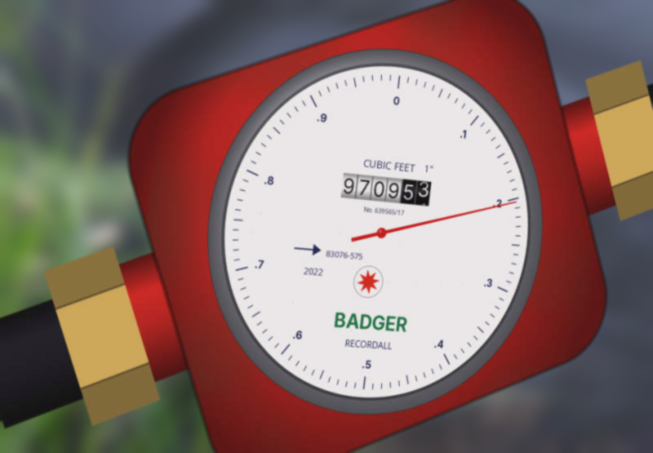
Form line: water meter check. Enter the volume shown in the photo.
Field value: 970953.20 ft³
